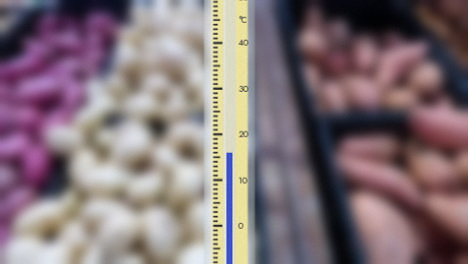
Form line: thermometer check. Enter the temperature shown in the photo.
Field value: 16 °C
